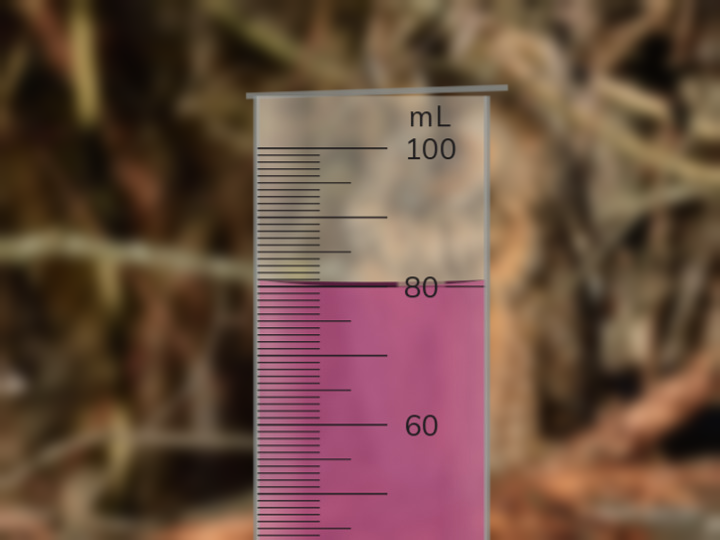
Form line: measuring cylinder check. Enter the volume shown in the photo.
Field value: 80 mL
